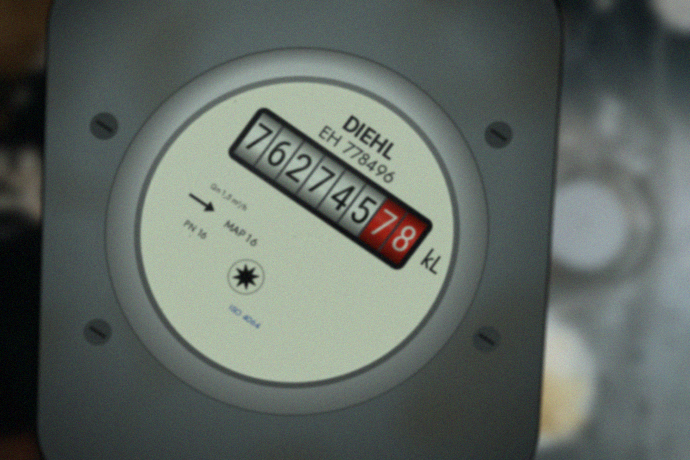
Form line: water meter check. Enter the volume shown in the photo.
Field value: 762745.78 kL
